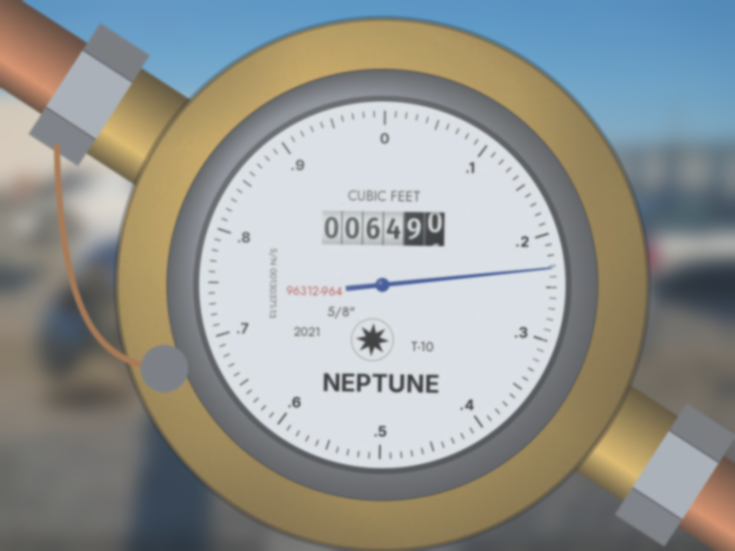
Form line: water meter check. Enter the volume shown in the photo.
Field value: 6490.23 ft³
